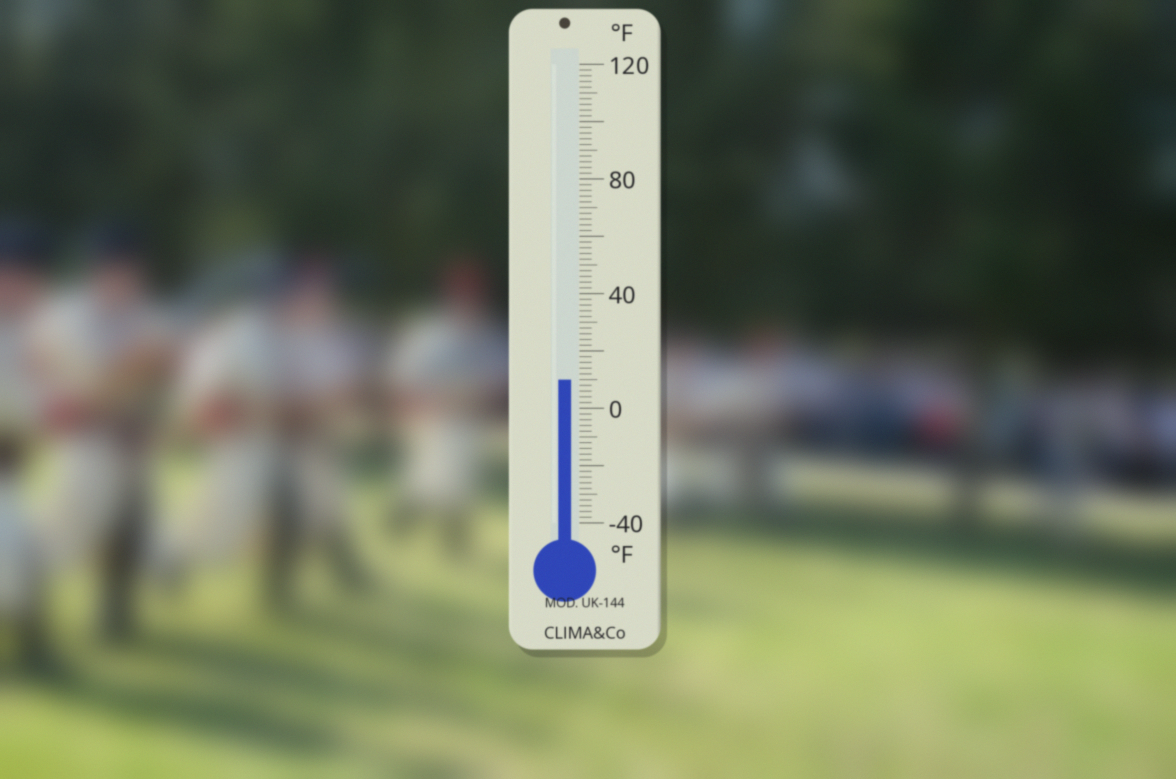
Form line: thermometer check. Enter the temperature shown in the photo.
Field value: 10 °F
